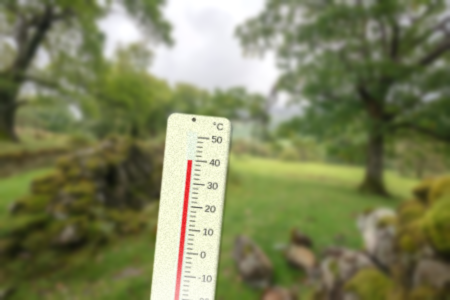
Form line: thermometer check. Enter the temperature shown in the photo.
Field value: 40 °C
